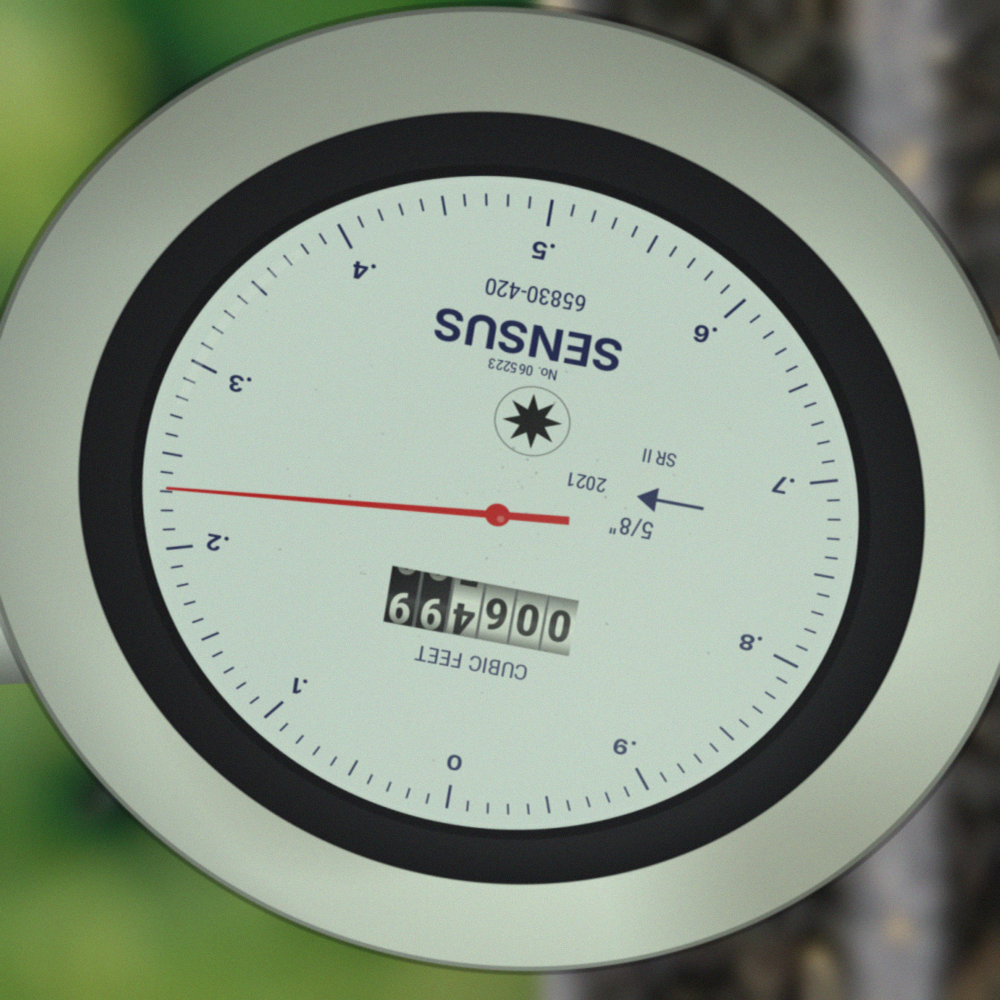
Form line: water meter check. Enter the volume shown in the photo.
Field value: 6499.23 ft³
